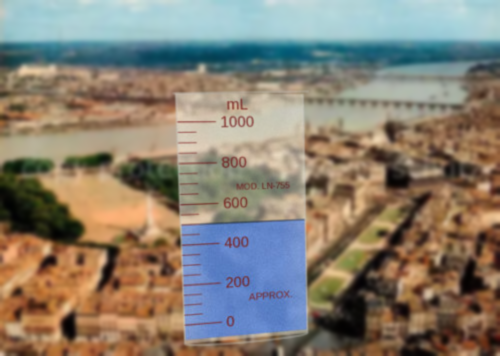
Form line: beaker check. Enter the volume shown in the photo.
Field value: 500 mL
